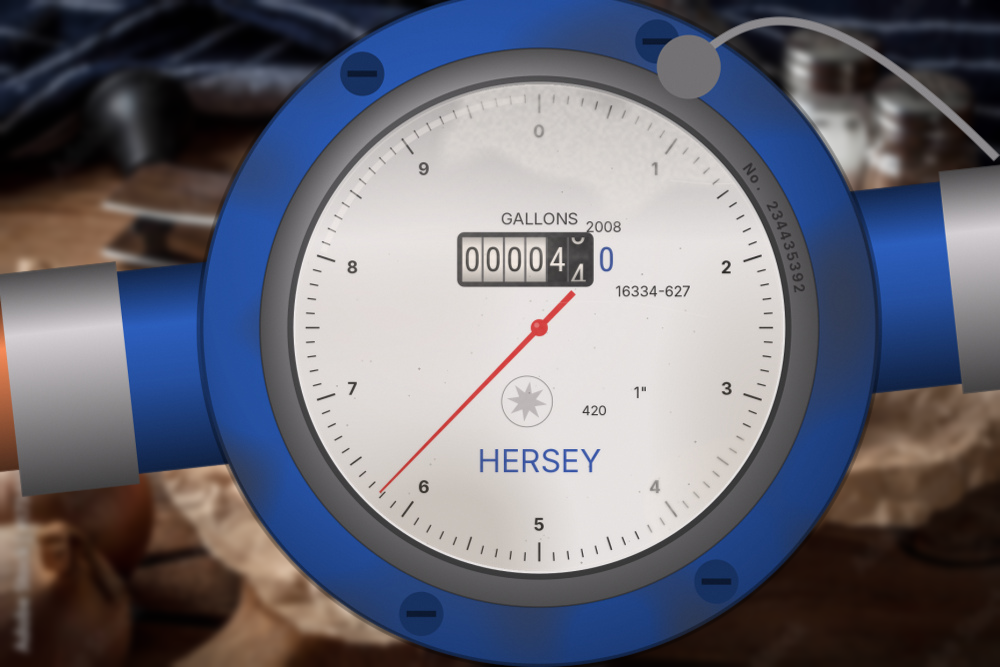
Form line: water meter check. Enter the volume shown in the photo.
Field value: 436.2 gal
